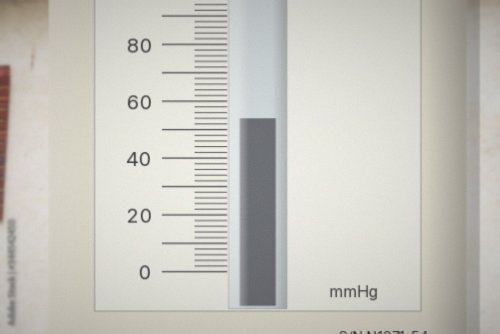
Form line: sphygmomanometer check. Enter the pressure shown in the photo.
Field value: 54 mmHg
